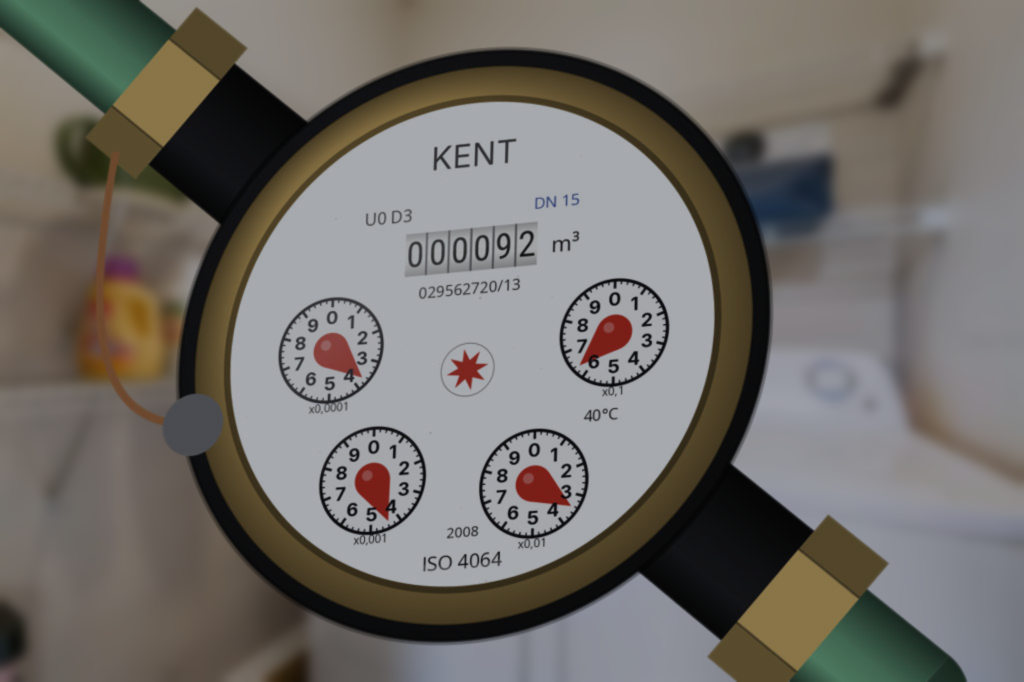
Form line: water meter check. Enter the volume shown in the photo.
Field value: 92.6343 m³
